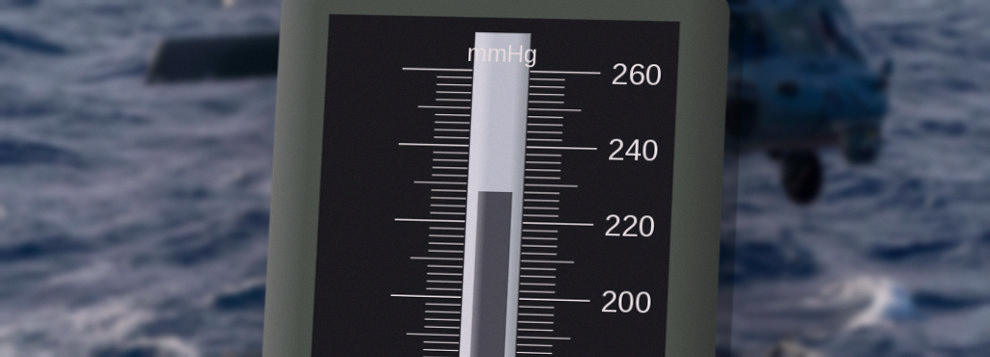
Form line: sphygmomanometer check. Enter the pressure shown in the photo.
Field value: 228 mmHg
